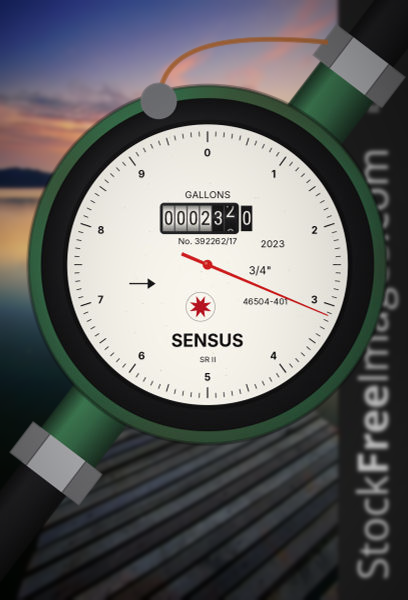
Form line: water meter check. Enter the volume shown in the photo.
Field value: 2323.1 gal
